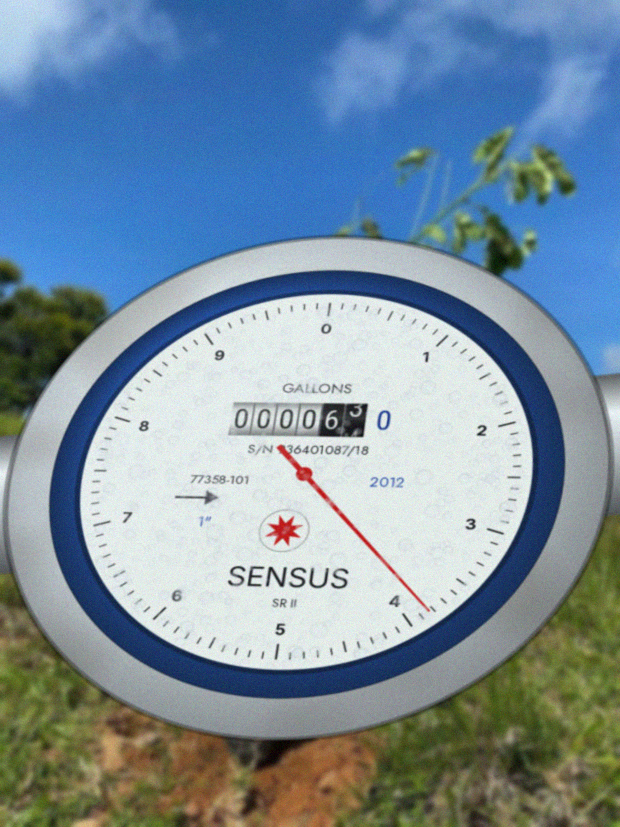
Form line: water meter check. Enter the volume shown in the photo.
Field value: 633.8 gal
